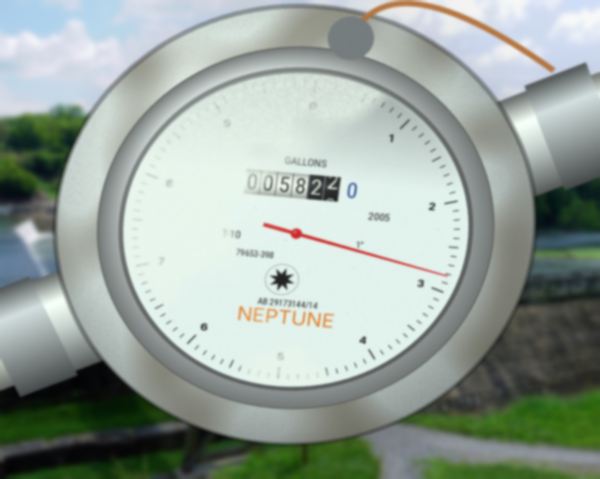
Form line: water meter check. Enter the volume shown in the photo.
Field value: 58222.8 gal
